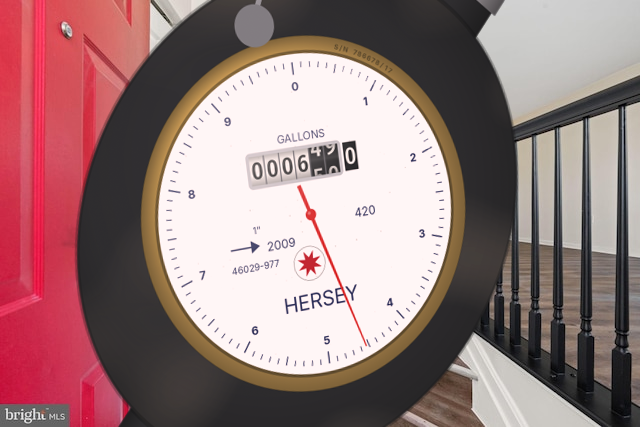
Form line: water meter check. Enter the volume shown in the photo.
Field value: 6494.5 gal
